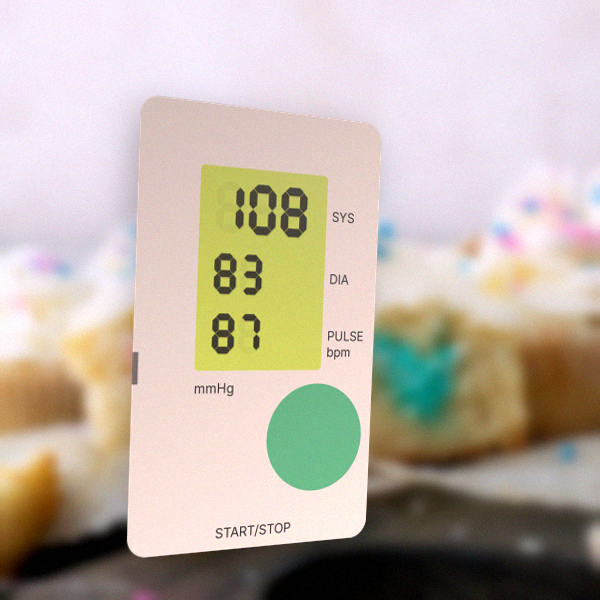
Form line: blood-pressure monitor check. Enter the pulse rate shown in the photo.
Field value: 87 bpm
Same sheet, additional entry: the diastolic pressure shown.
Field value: 83 mmHg
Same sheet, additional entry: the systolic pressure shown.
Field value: 108 mmHg
